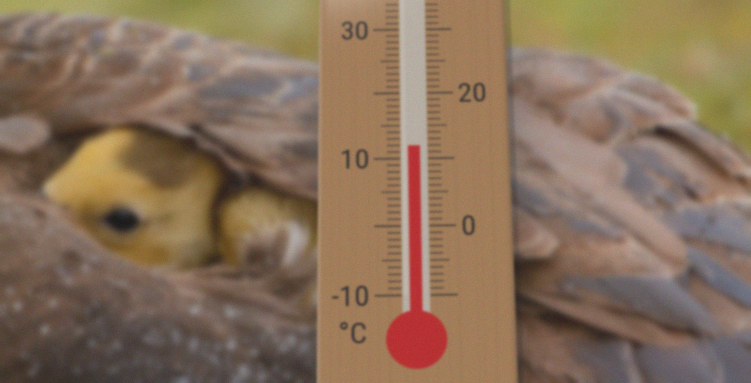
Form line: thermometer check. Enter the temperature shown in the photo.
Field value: 12 °C
